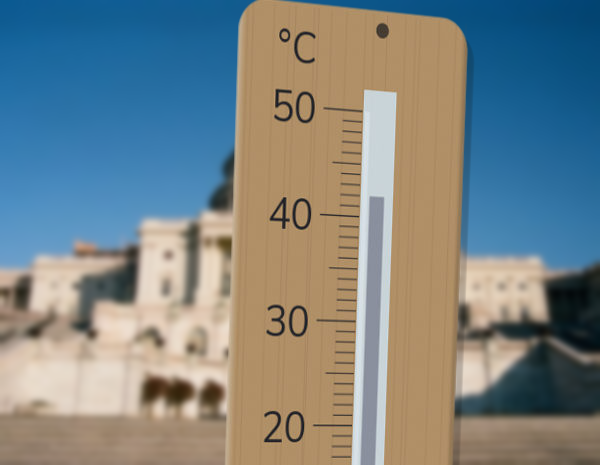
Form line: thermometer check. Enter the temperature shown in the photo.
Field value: 42 °C
